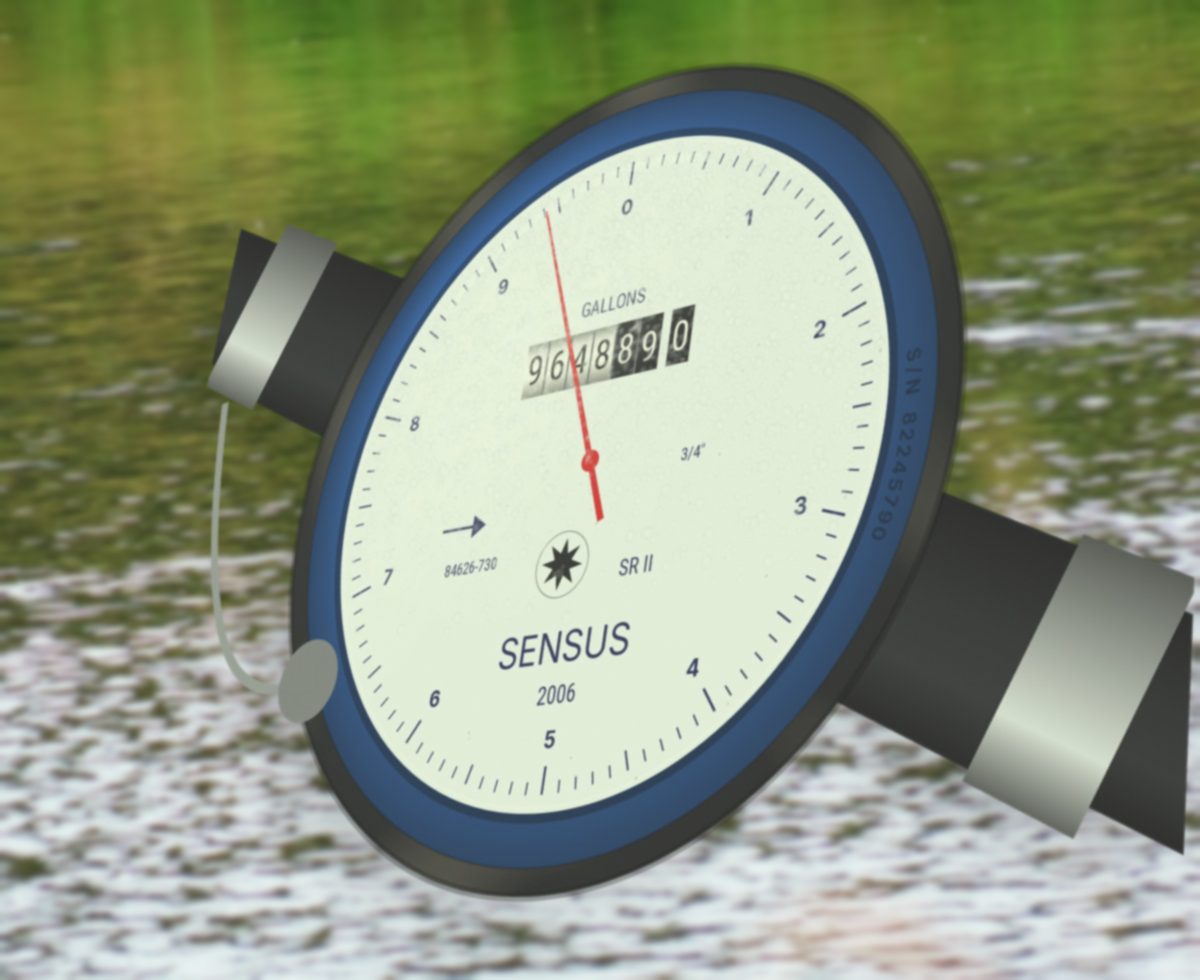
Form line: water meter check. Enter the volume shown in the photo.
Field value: 9648889.4 gal
